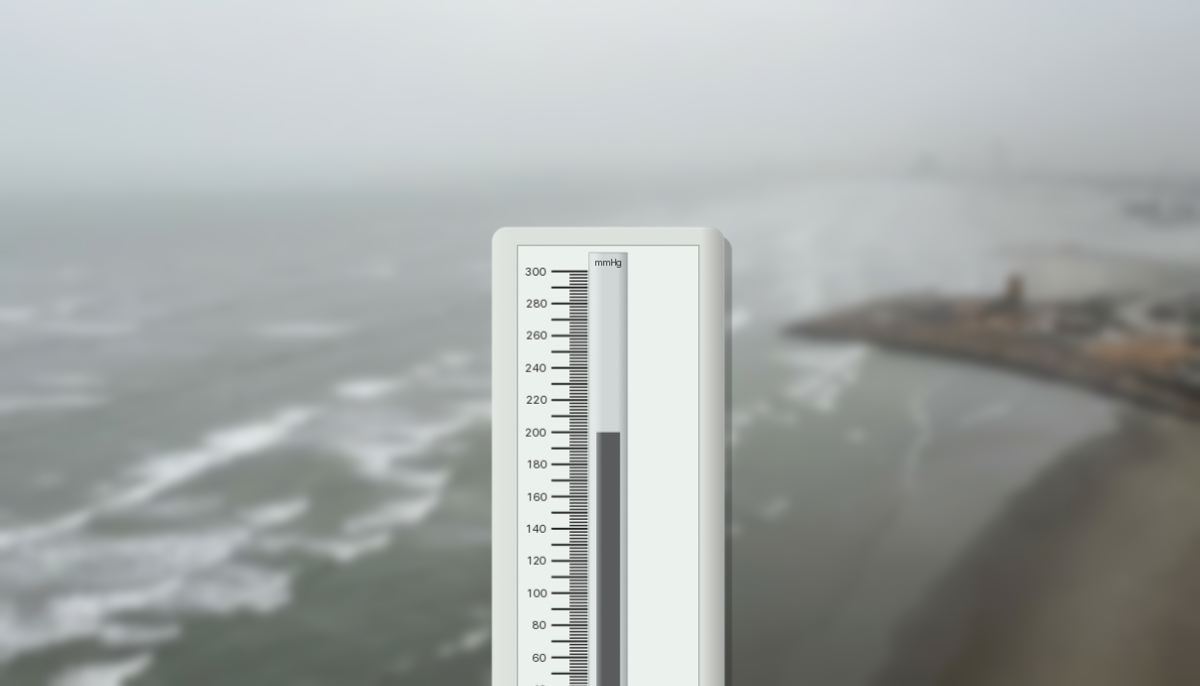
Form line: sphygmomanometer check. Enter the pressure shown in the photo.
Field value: 200 mmHg
